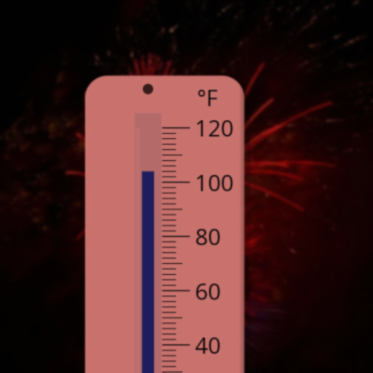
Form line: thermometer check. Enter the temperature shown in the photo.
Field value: 104 °F
